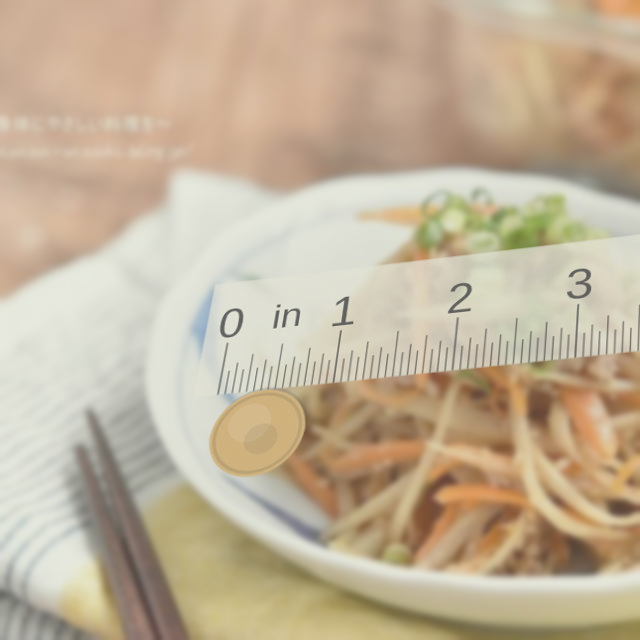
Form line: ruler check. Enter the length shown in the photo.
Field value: 0.8125 in
